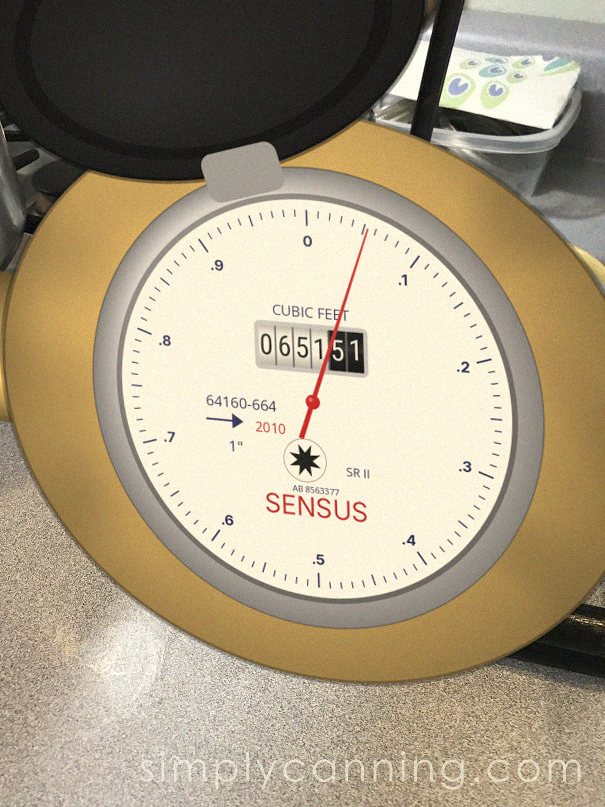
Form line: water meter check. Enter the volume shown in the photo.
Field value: 65151.05 ft³
